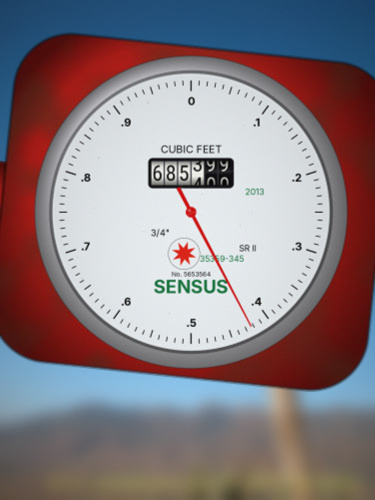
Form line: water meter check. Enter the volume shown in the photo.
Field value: 685399.42 ft³
